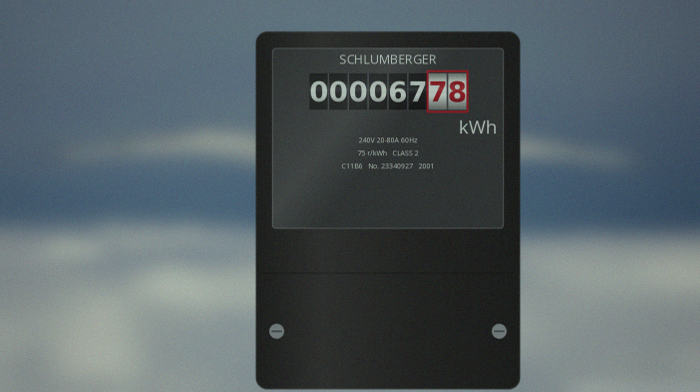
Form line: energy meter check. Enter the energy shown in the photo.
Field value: 67.78 kWh
